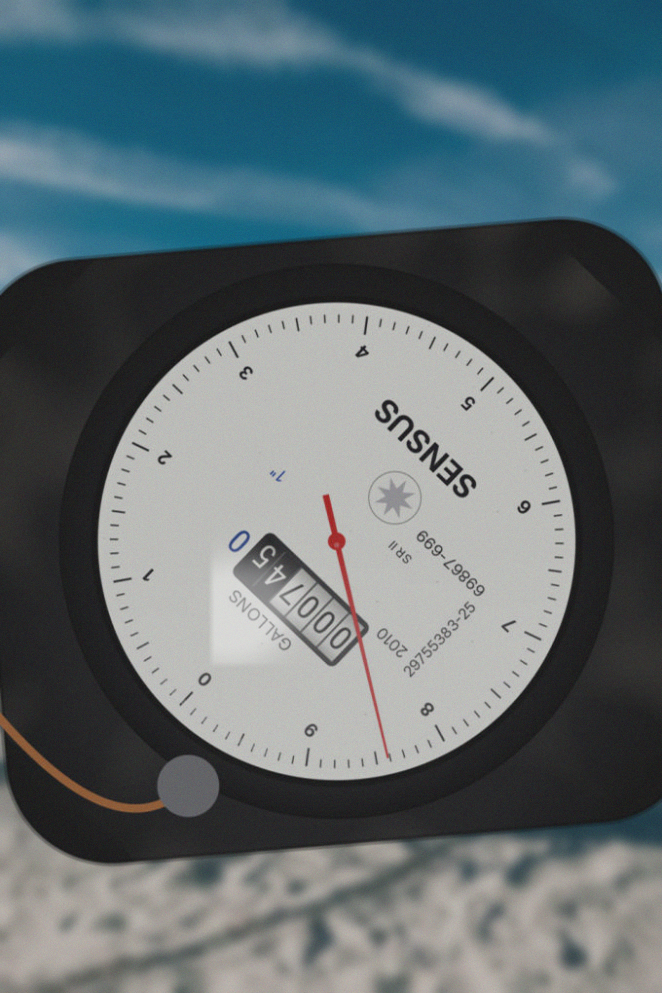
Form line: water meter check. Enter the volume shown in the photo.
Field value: 7448.4 gal
